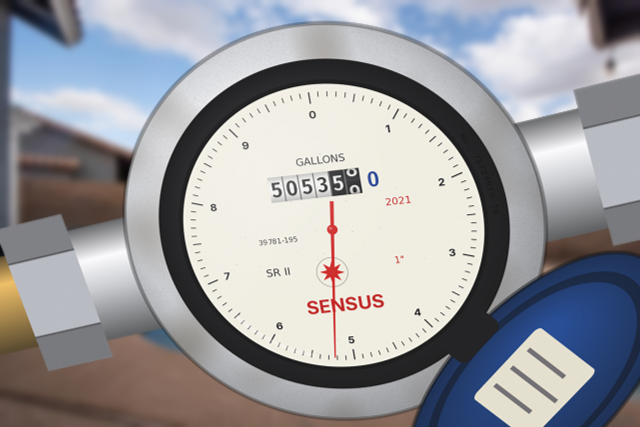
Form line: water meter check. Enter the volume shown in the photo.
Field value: 5053585.2 gal
